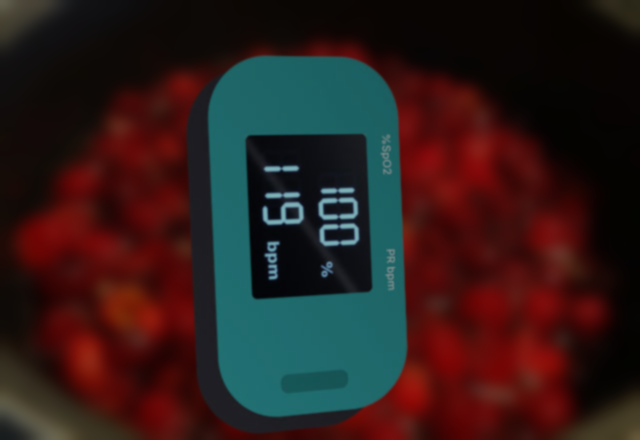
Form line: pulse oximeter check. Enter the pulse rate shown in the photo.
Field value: 119 bpm
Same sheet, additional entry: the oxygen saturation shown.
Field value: 100 %
